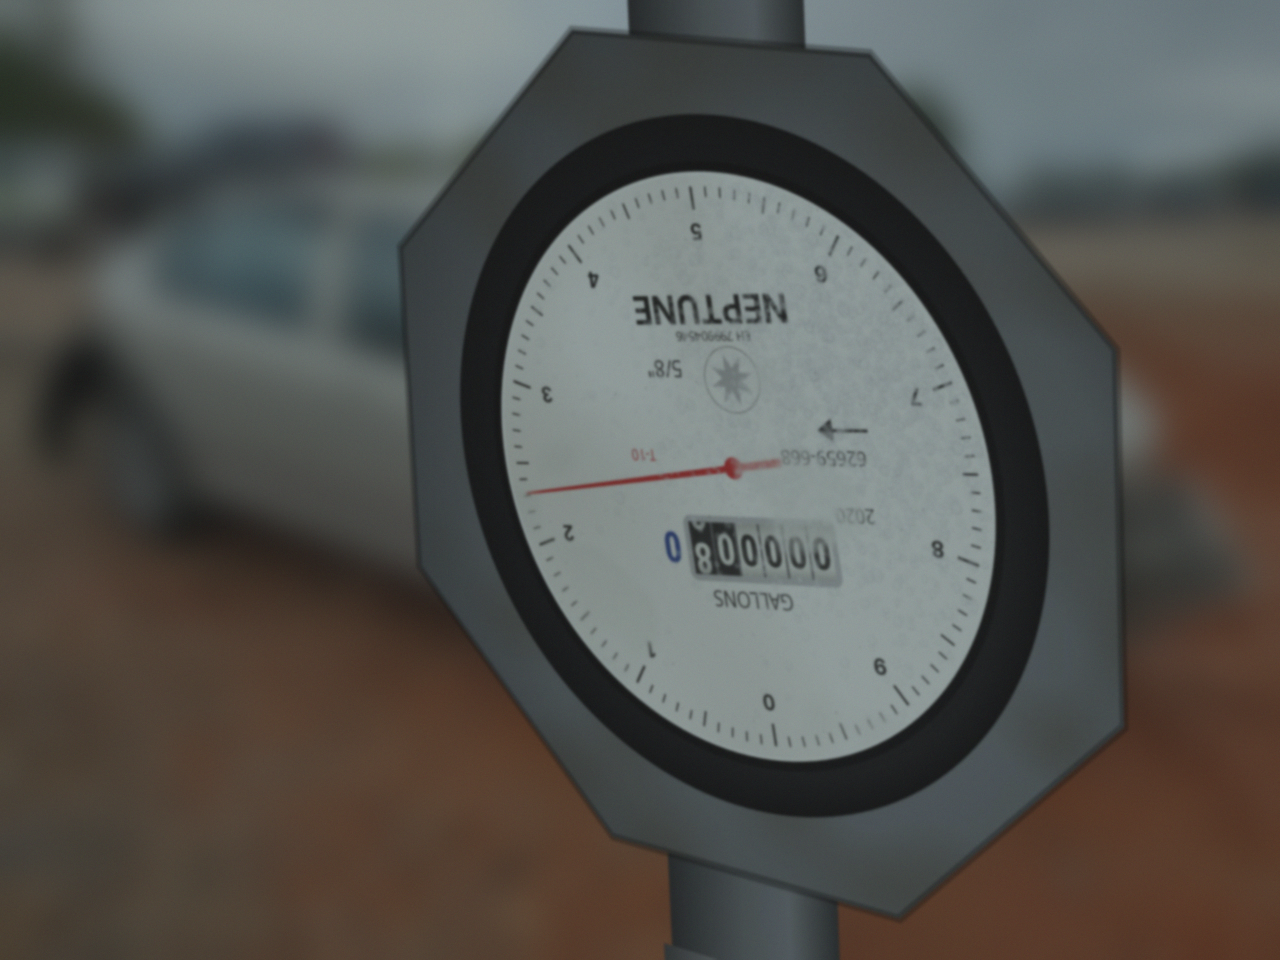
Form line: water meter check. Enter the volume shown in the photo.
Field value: 82.3 gal
